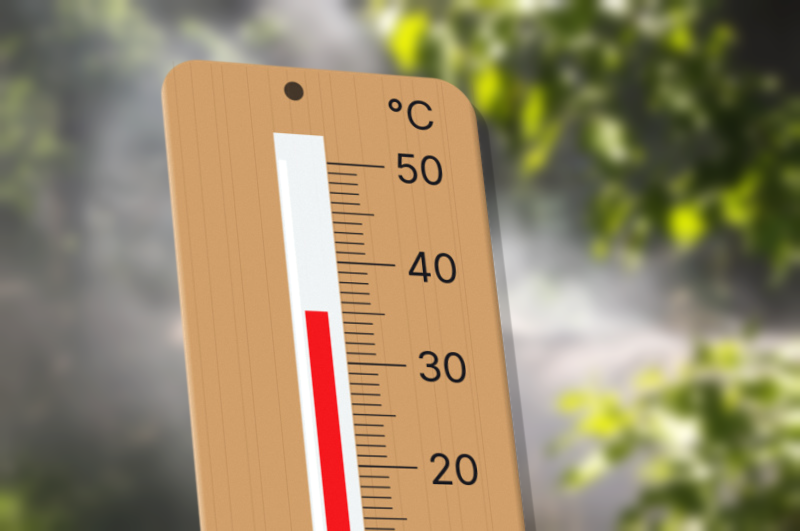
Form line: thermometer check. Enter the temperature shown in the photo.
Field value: 35 °C
